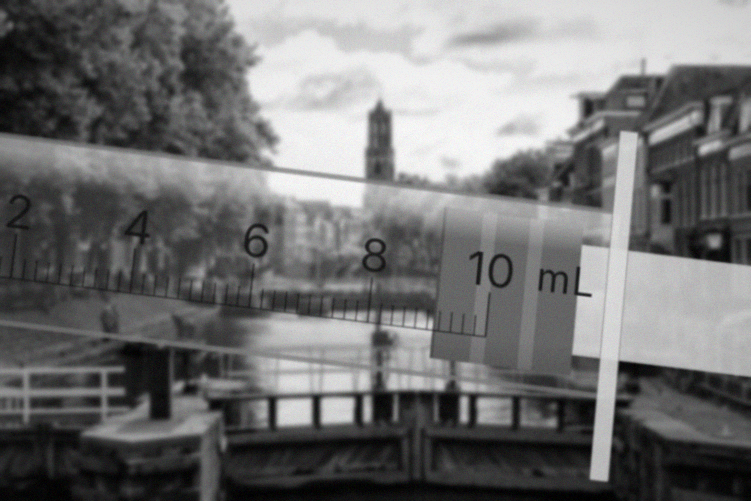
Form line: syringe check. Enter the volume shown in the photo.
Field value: 9.1 mL
